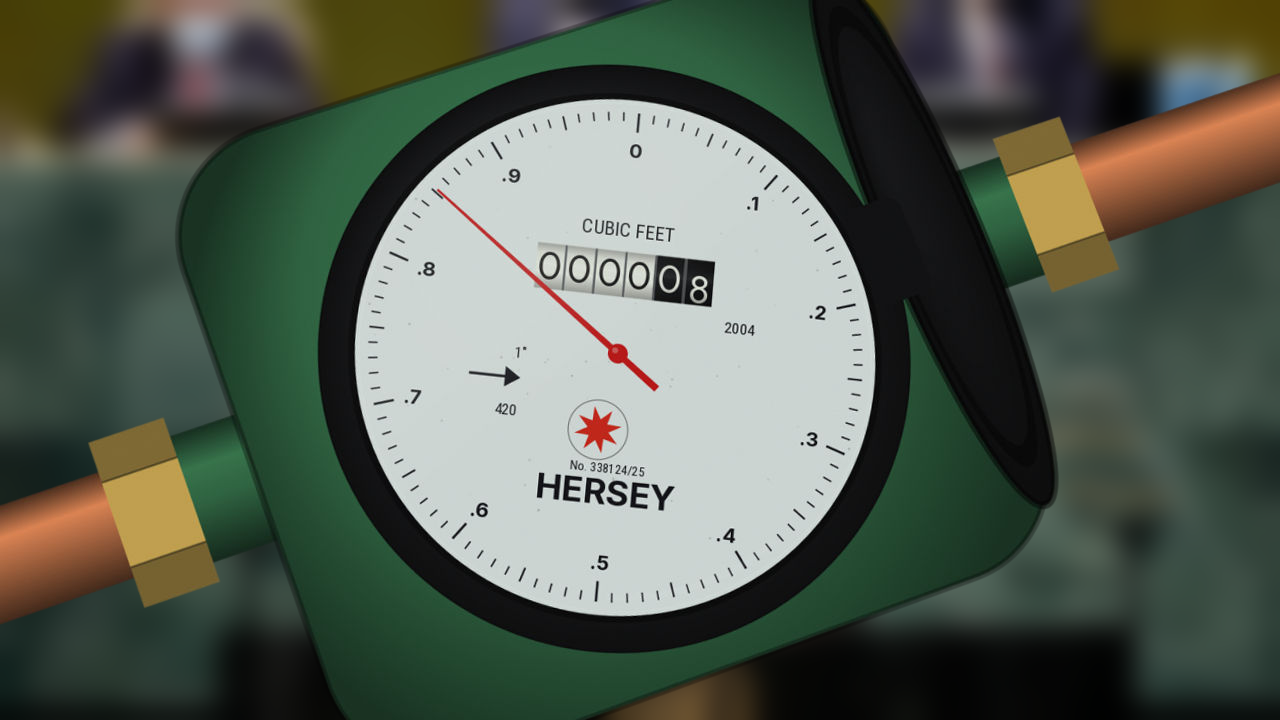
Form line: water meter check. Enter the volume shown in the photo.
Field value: 7.85 ft³
